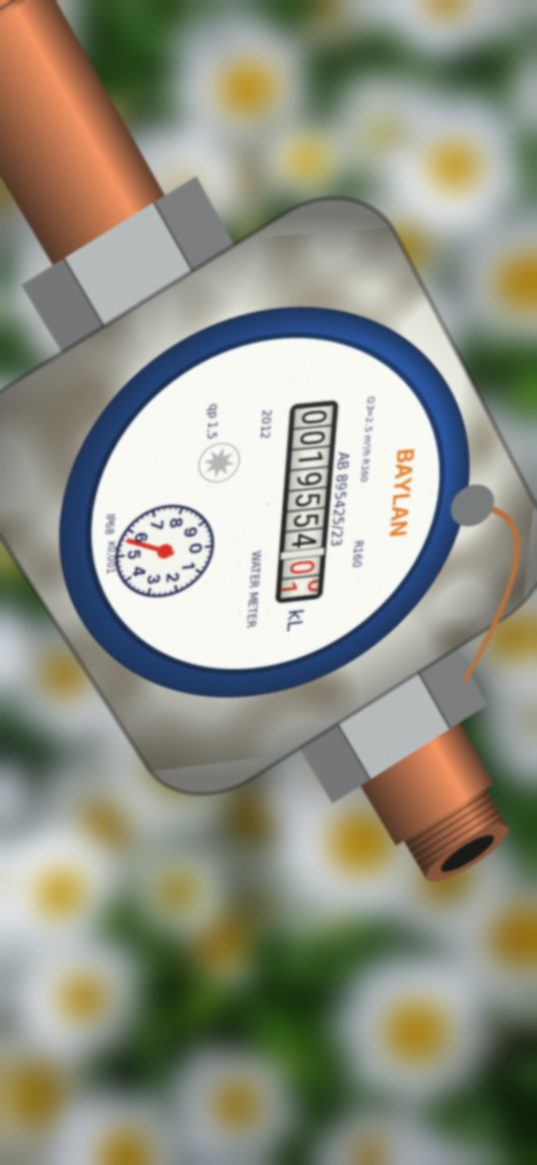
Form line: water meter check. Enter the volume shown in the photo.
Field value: 19554.005 kL
